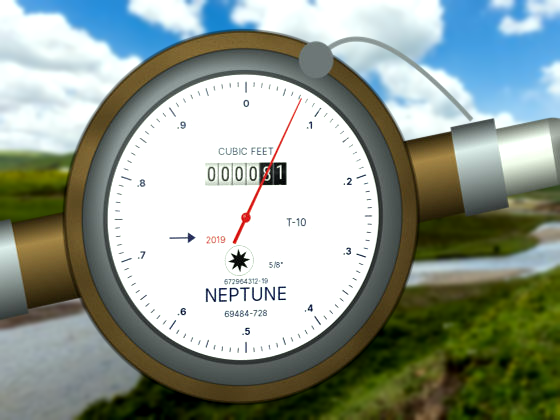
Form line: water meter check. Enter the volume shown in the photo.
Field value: 81.07 ft³
